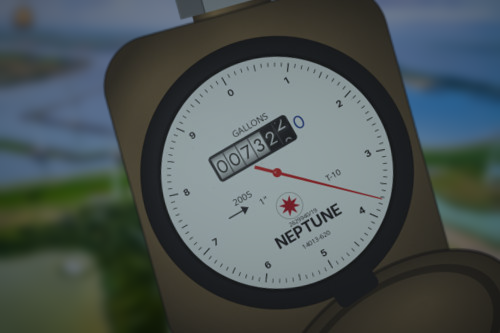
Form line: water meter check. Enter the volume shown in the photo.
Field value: 73223.7 gal
